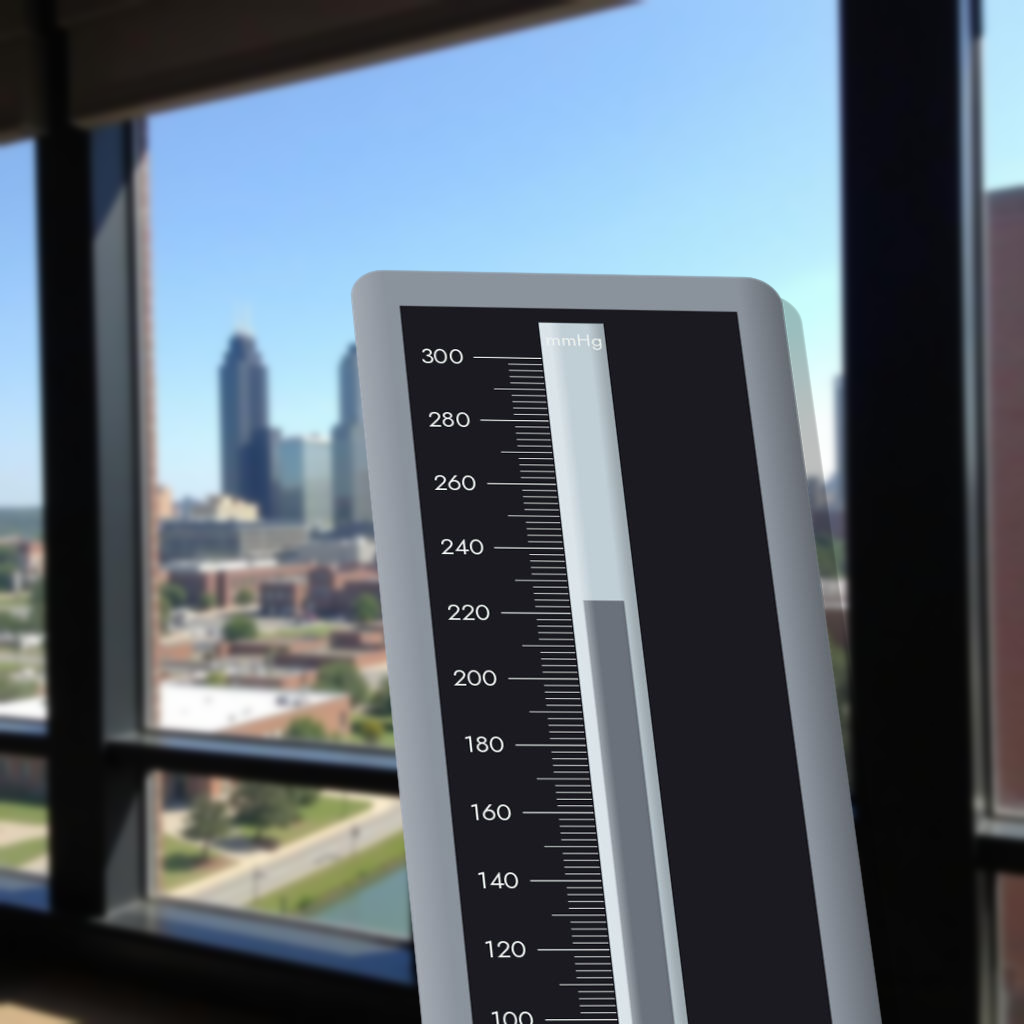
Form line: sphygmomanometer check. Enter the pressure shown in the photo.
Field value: 224 mmHg
